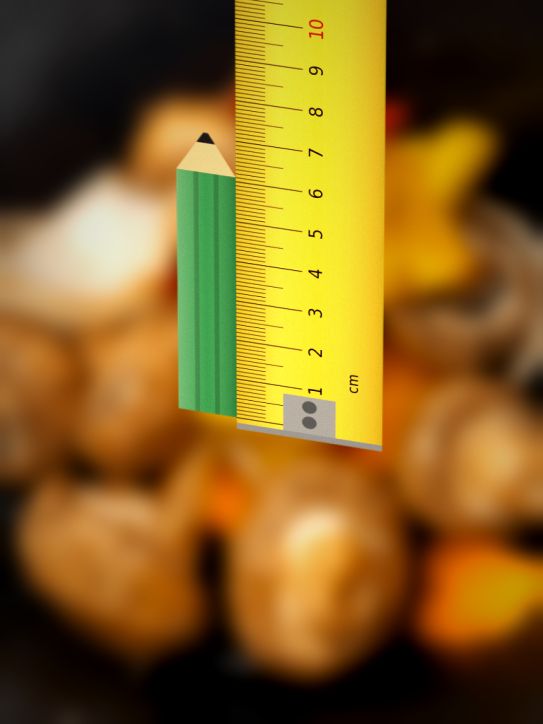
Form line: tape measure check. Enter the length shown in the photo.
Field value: 7.1 cm
